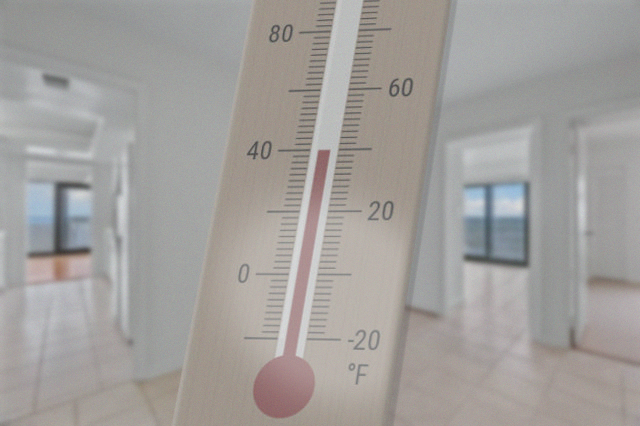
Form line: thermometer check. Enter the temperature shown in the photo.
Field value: 40 °F
